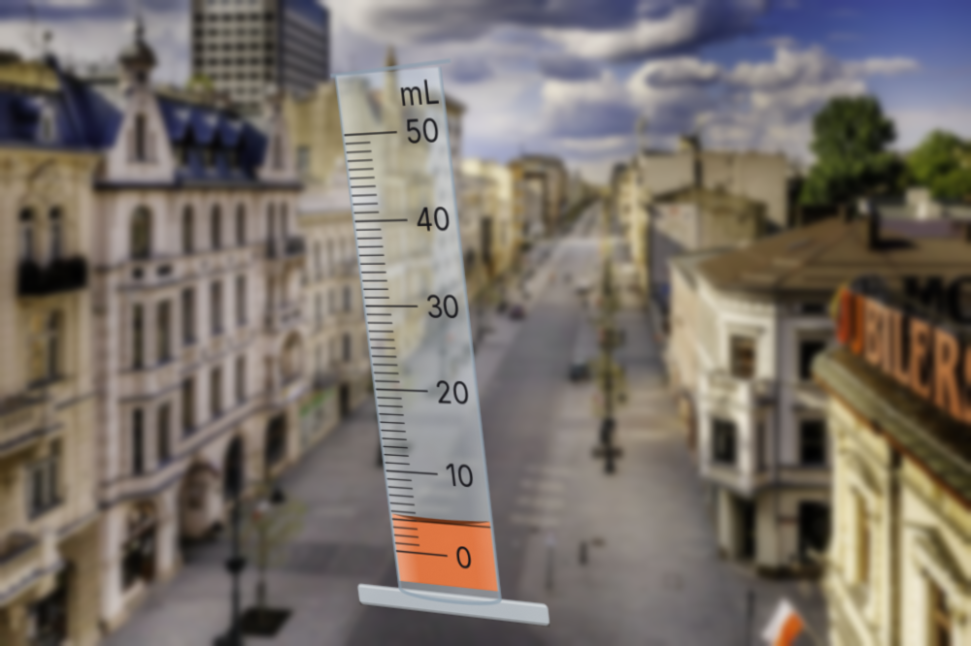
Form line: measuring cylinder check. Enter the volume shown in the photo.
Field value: 4 mL
